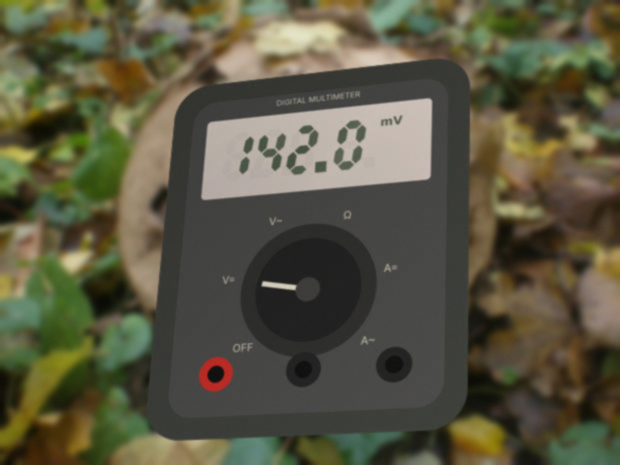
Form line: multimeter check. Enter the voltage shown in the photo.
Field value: 142.0 mV
